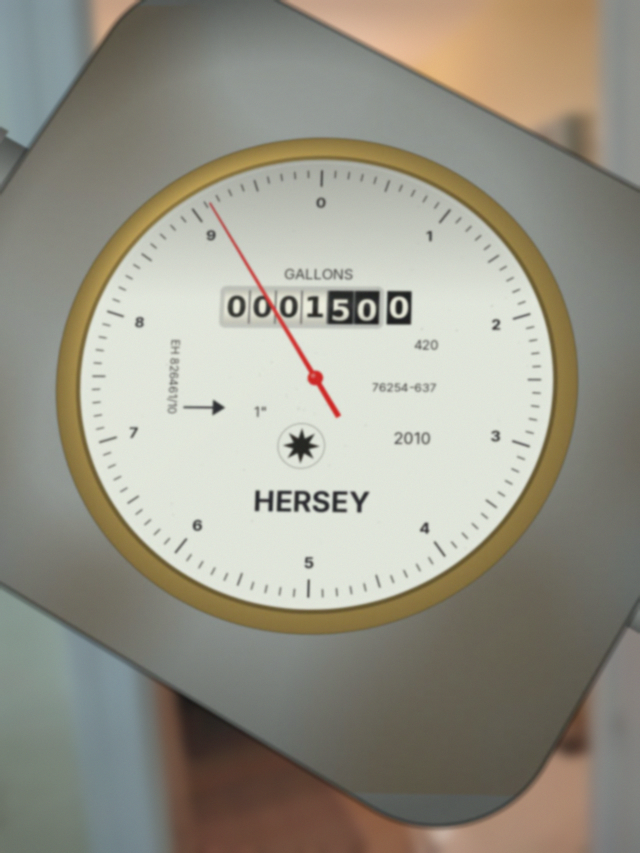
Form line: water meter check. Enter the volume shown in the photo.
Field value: 1499.1 gal
